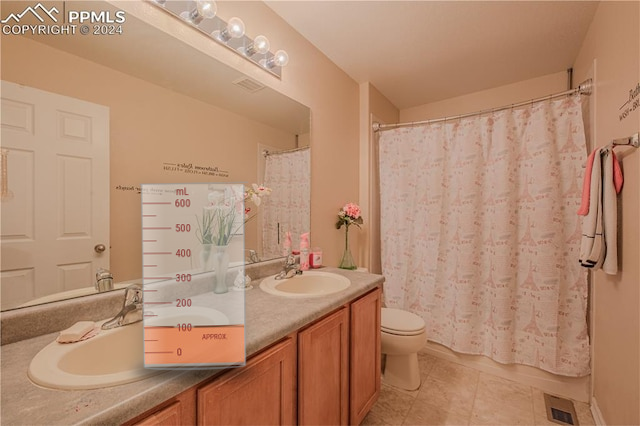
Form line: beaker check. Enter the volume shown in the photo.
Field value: 100 mL
